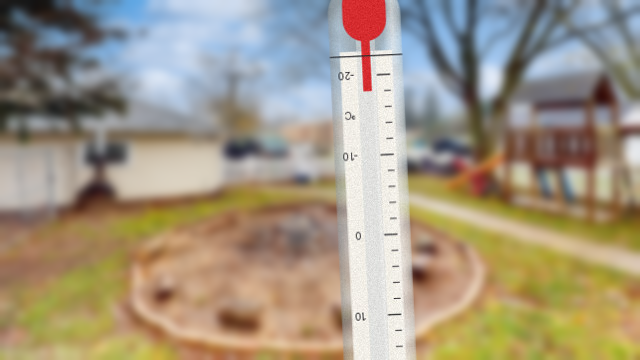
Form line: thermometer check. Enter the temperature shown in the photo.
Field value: -18 °C
